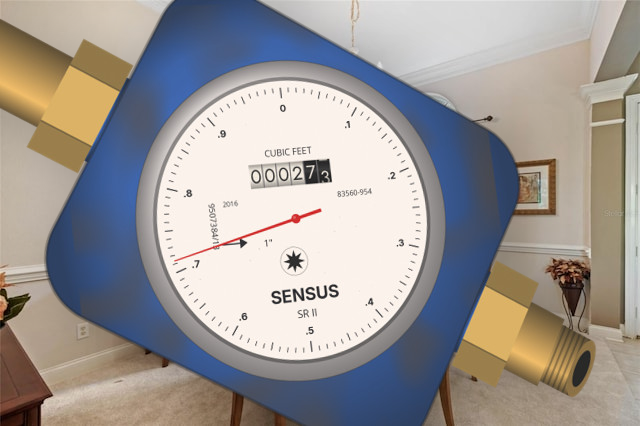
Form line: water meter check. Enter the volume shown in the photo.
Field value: 272.71 ft³
